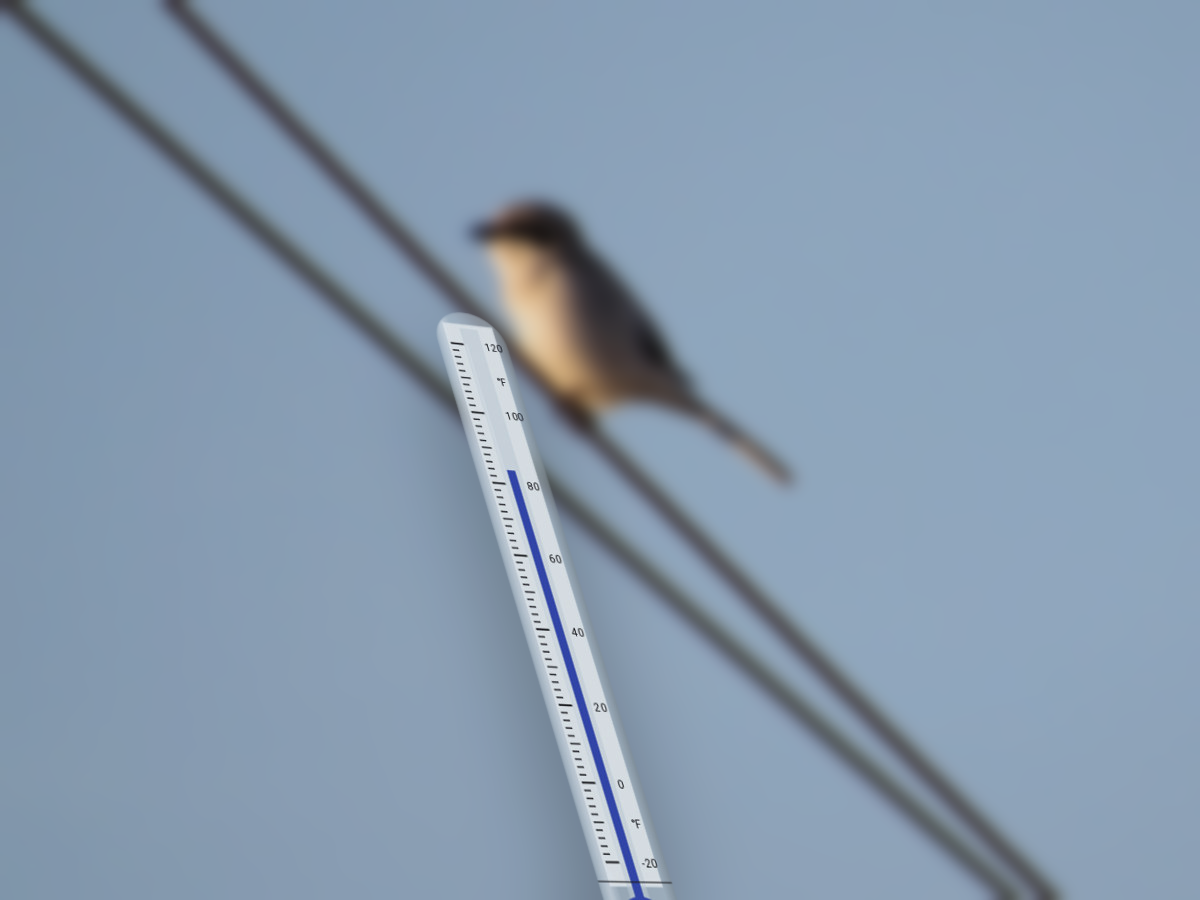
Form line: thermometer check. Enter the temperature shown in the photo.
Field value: 84 °F
